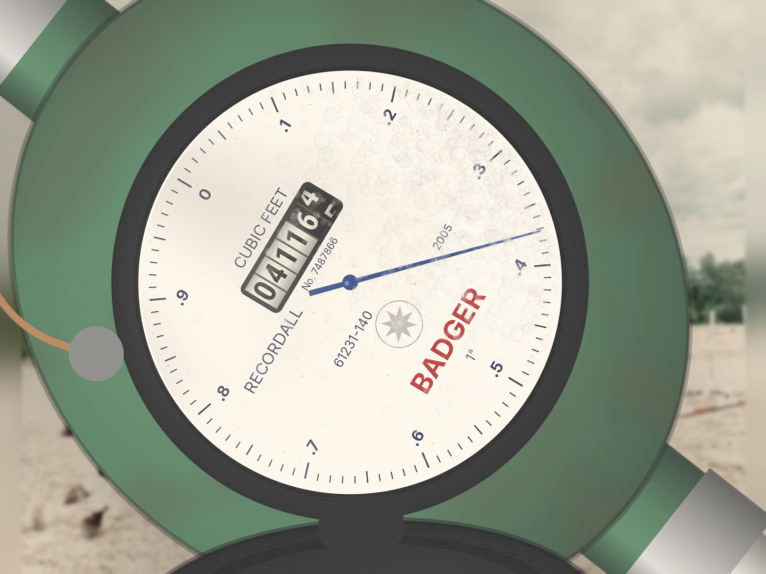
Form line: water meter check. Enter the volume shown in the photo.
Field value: 41164.37 ft³
